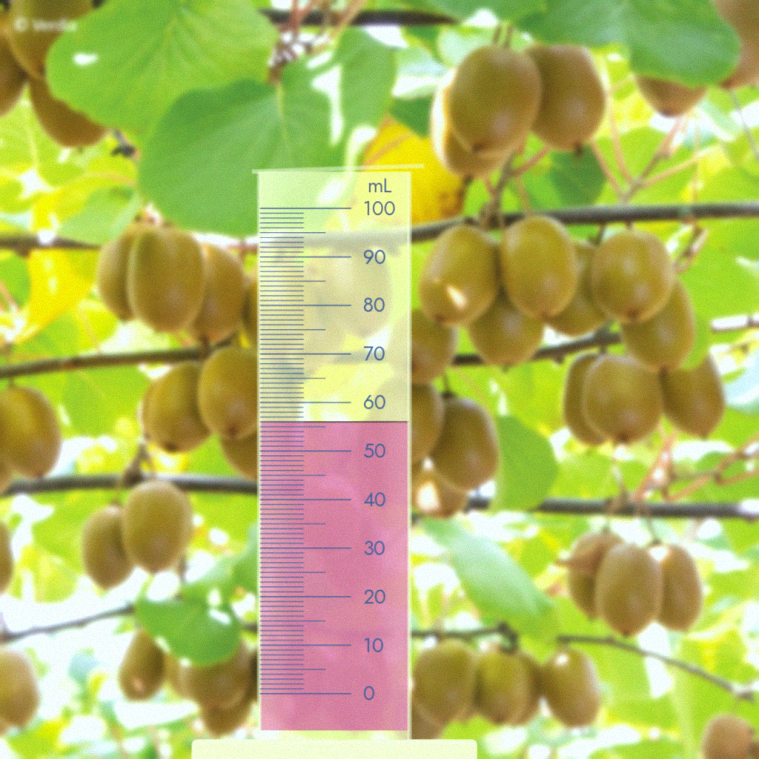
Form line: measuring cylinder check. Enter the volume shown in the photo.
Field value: 56 mL
